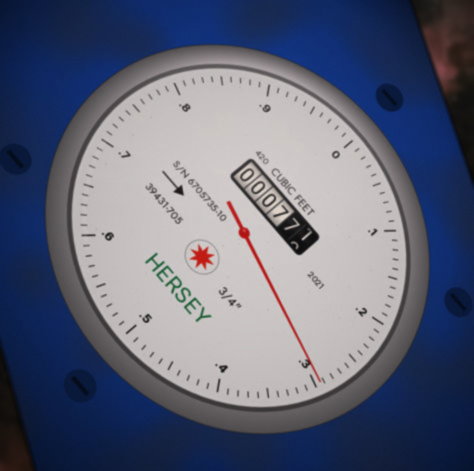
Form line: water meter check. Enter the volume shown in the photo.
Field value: 771.29 ft³
